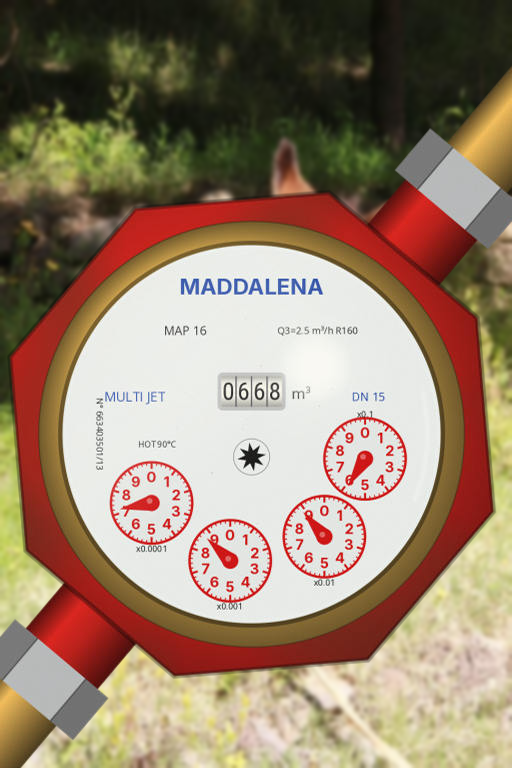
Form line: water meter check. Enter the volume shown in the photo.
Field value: 668.5887 m³
